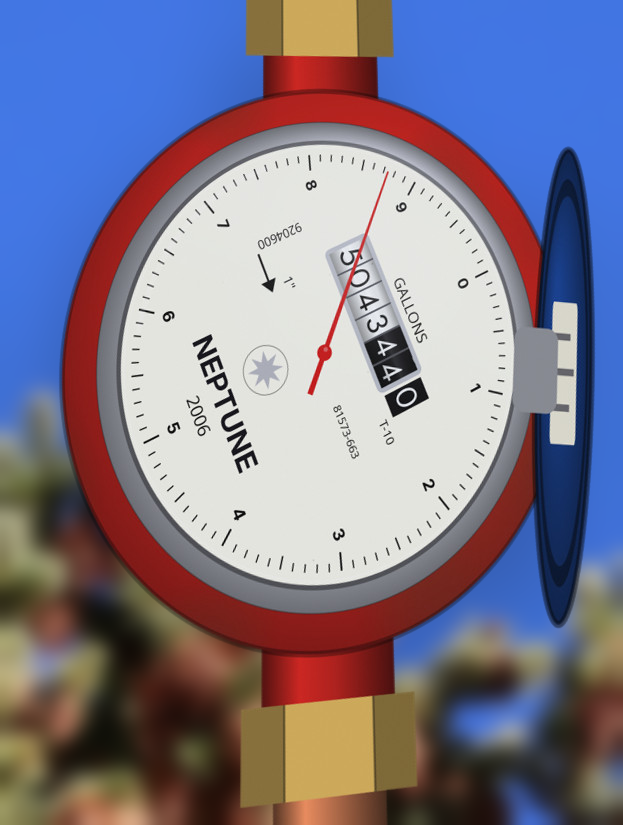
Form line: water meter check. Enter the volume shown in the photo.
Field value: 5043438.7 gal
